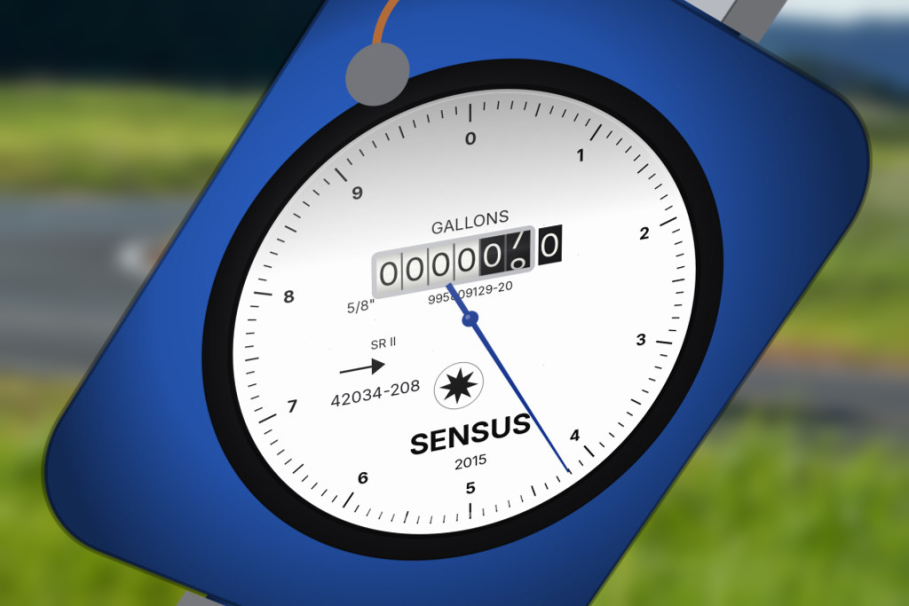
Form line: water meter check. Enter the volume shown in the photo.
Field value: 74.2 gal
